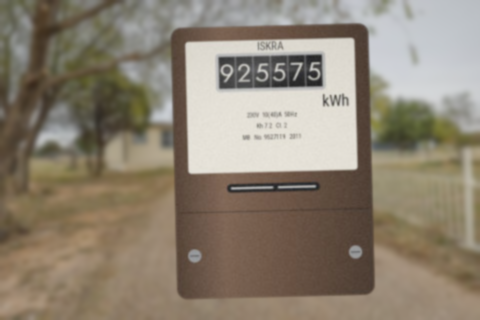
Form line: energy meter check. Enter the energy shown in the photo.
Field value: 925575 kWh
